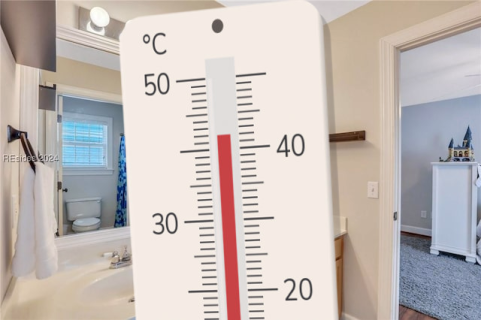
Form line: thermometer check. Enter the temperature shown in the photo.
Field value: 42 °C
